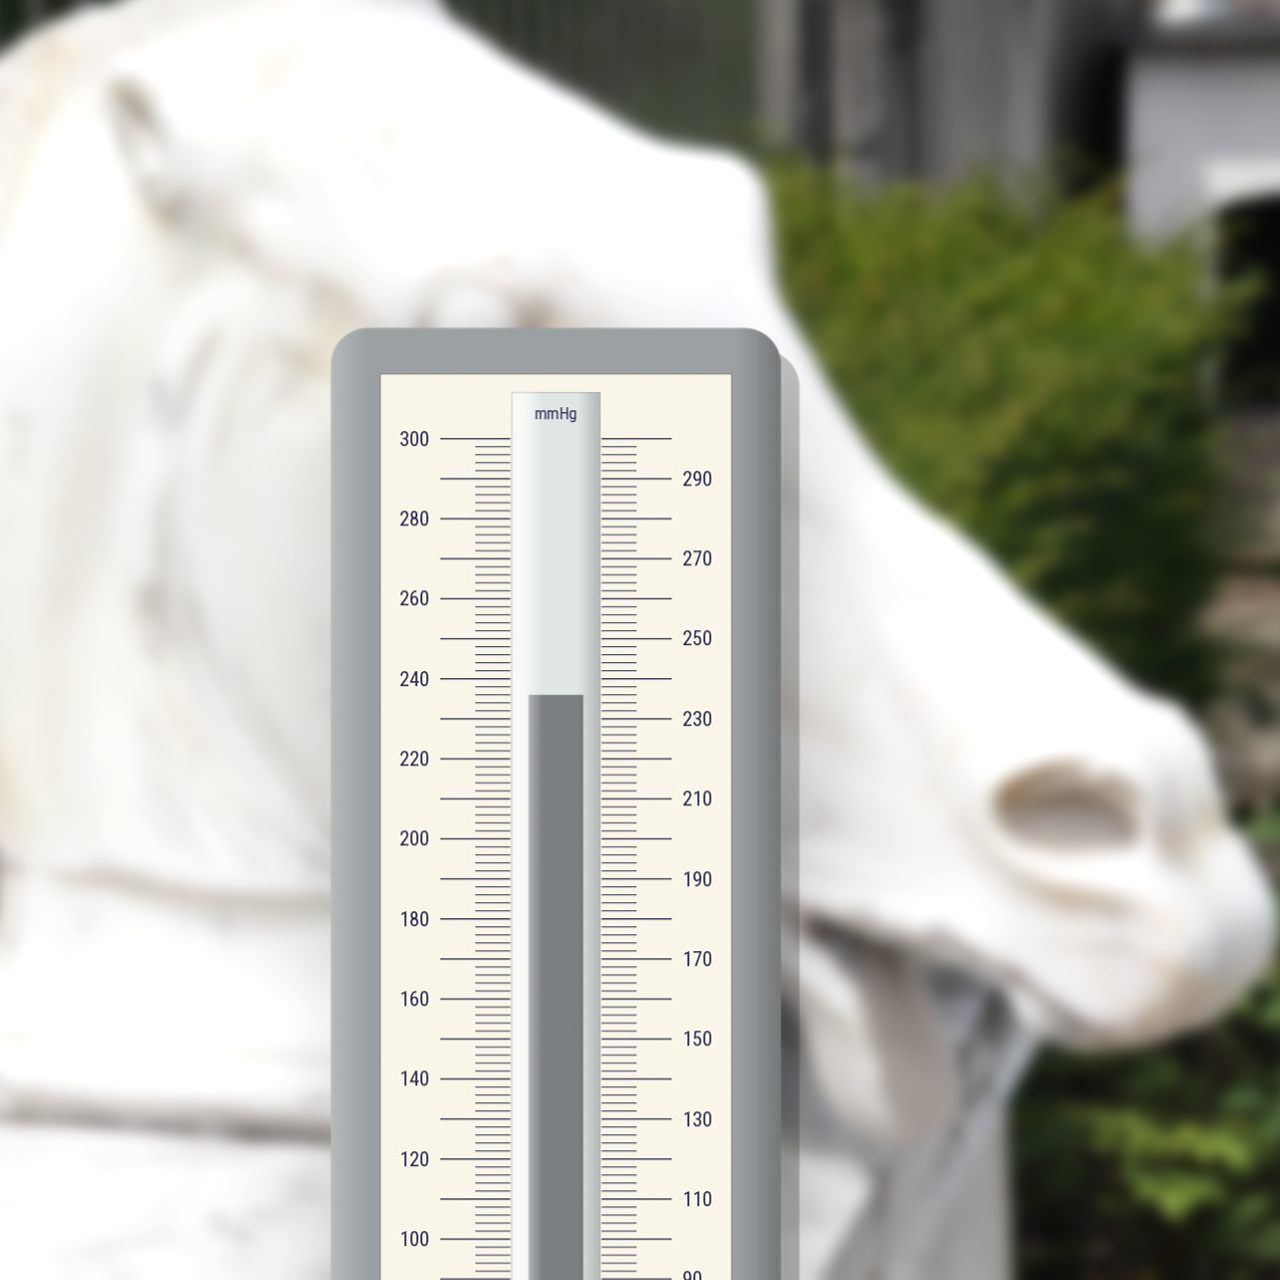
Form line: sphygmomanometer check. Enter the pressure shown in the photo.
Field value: 236 mmHg
